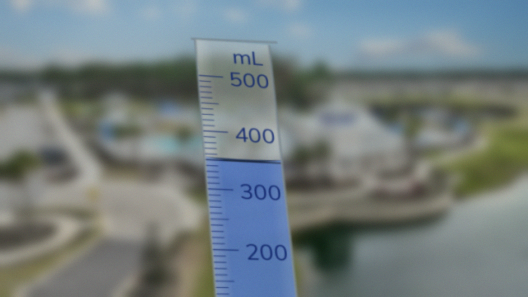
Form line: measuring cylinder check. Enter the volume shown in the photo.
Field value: 350 mL
